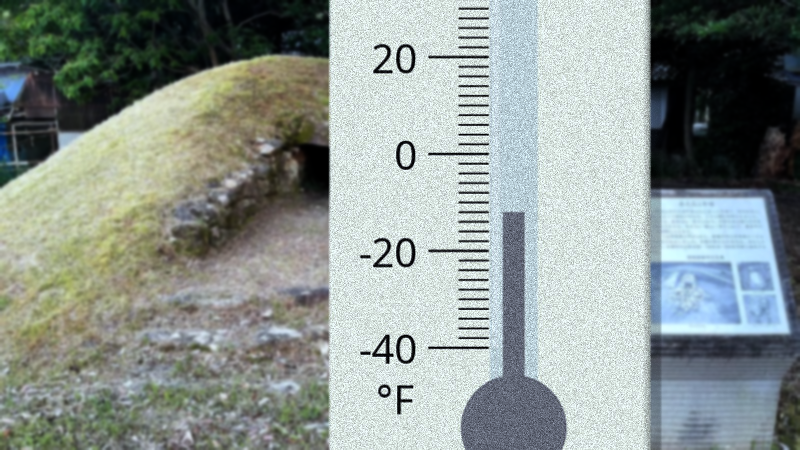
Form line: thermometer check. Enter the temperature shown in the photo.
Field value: -12 °F
